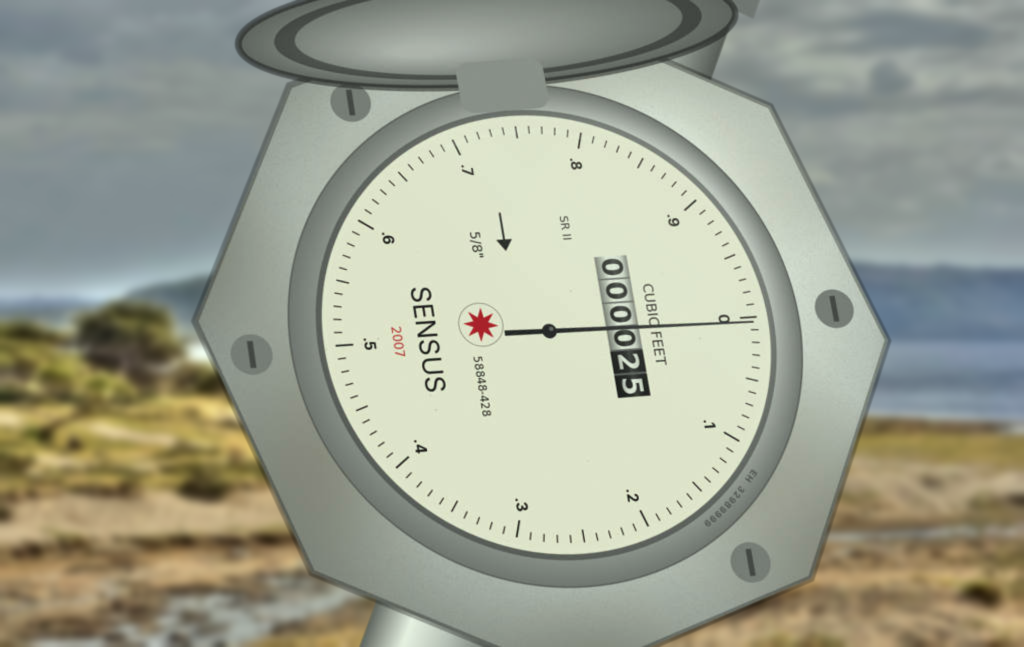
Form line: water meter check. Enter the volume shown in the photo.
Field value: 25.00 ft³
